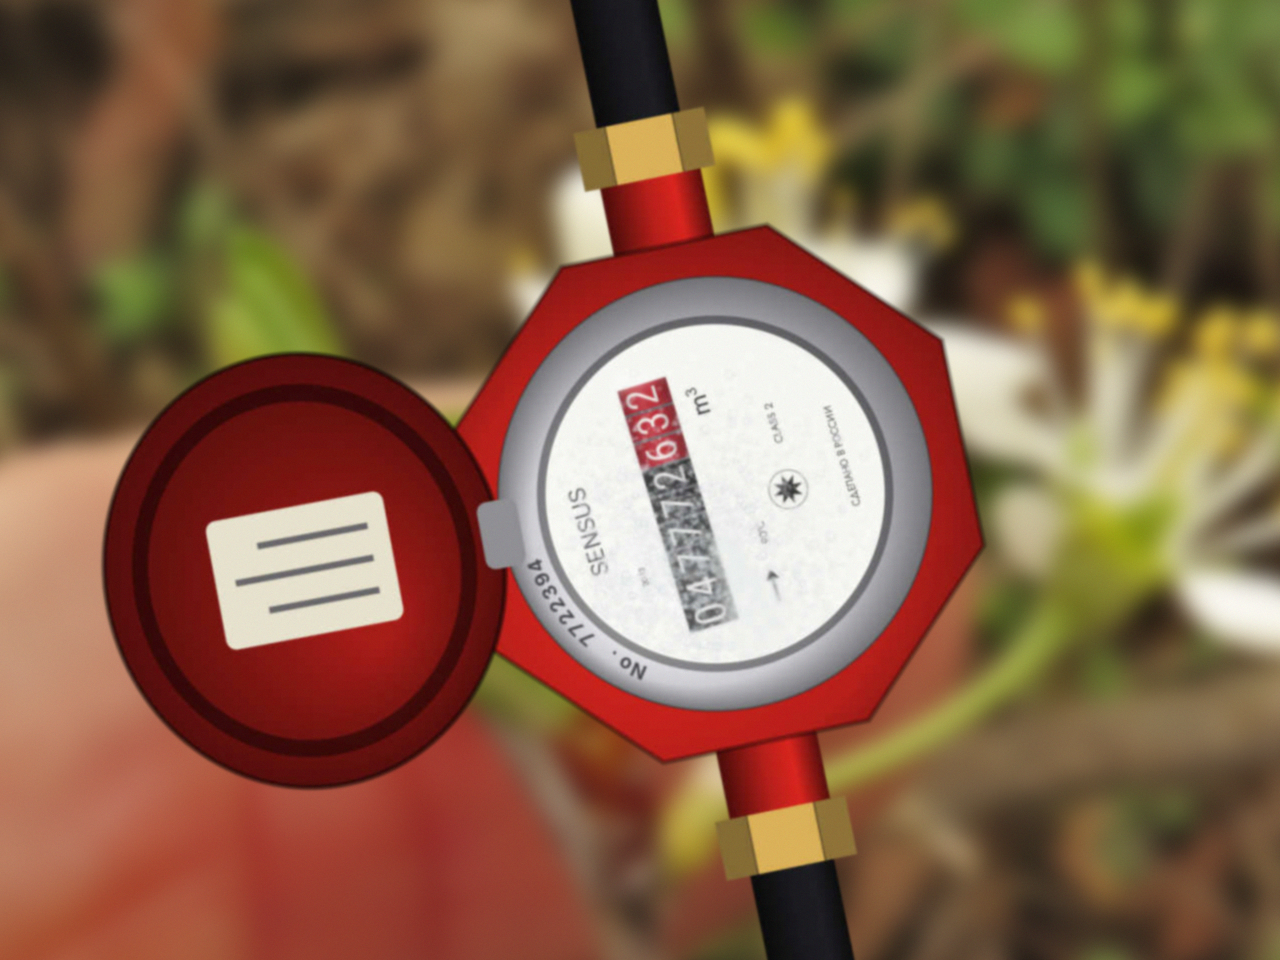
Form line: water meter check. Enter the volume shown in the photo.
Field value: 47772.632 m³
